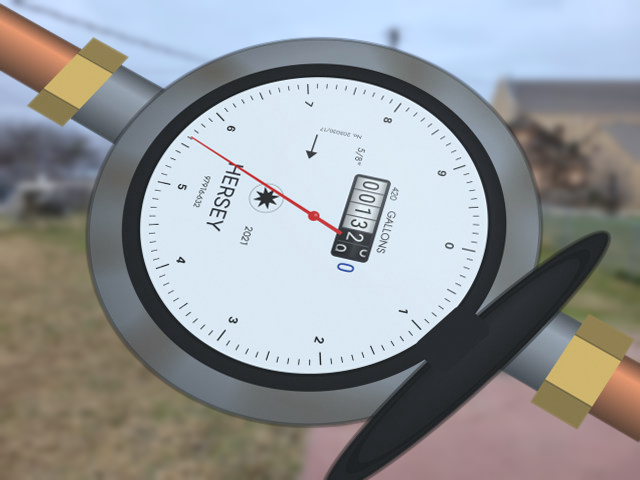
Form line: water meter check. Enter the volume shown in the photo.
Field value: 13285.6 gal
